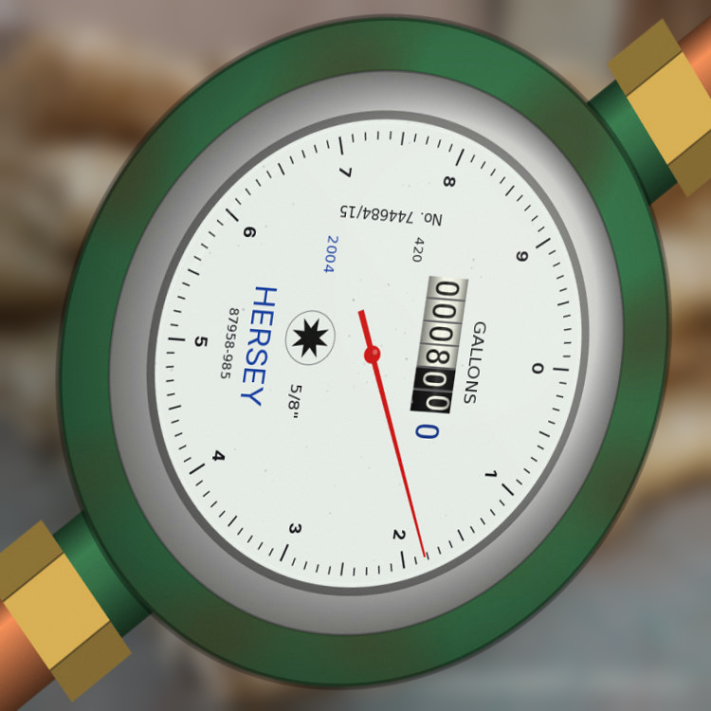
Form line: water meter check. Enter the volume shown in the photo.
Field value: 8001.8 gal
